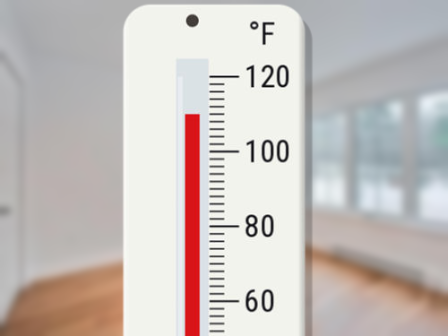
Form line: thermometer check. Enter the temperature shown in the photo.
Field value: 110 °F
